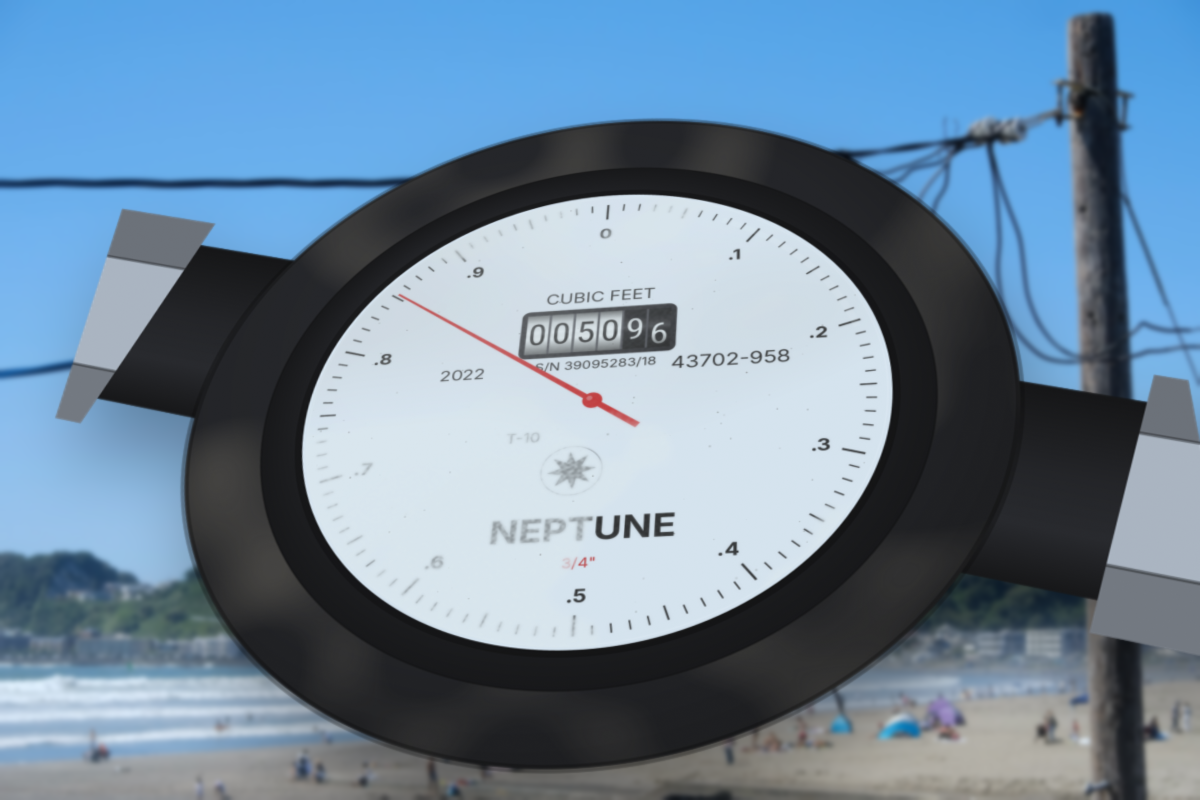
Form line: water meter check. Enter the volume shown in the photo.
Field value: 5095.85 ft³
